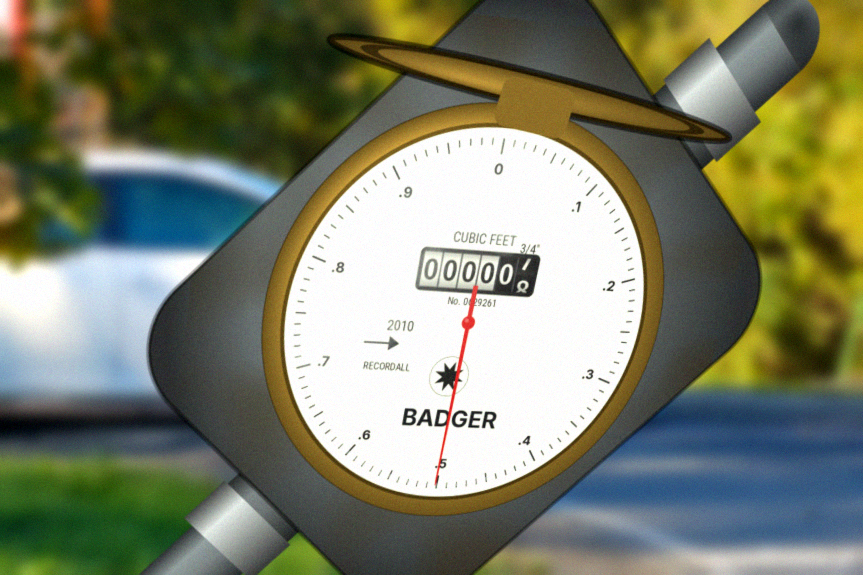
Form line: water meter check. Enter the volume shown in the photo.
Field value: 7.50 ft³
